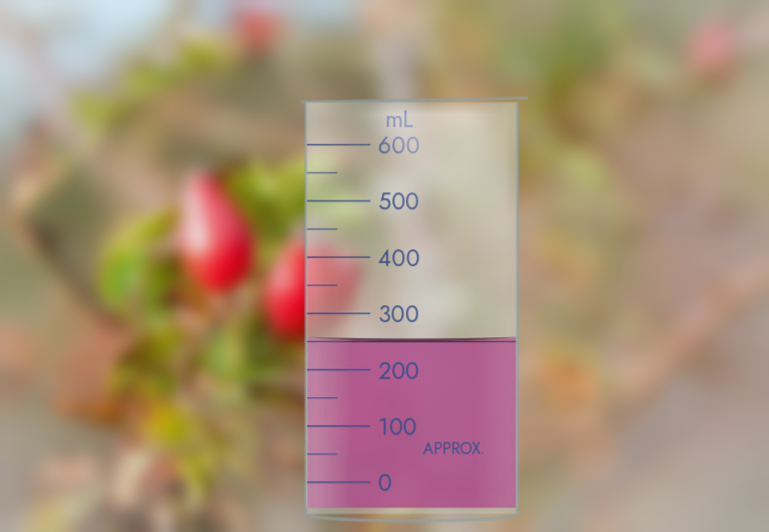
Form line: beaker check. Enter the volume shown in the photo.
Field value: 250 mL
